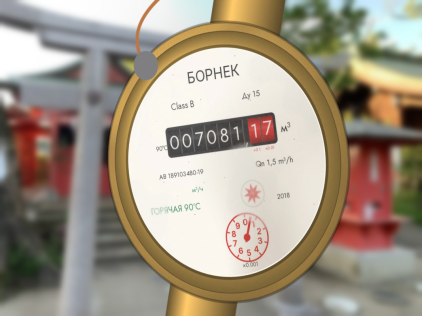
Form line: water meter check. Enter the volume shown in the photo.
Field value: 7081.170 m³
